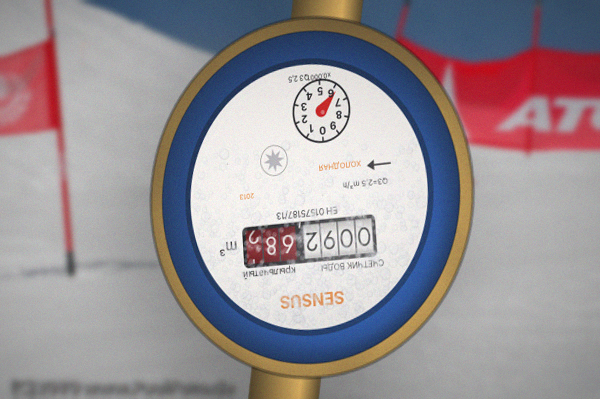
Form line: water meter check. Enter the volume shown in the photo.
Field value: 92.6816 m³
